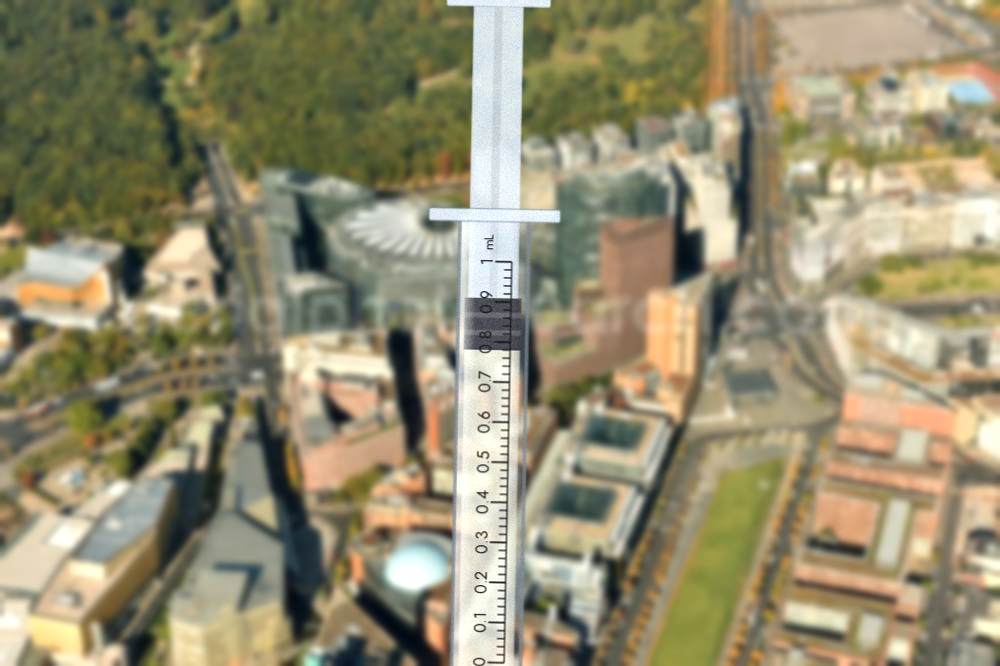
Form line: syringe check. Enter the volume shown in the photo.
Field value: 0.78 mL
